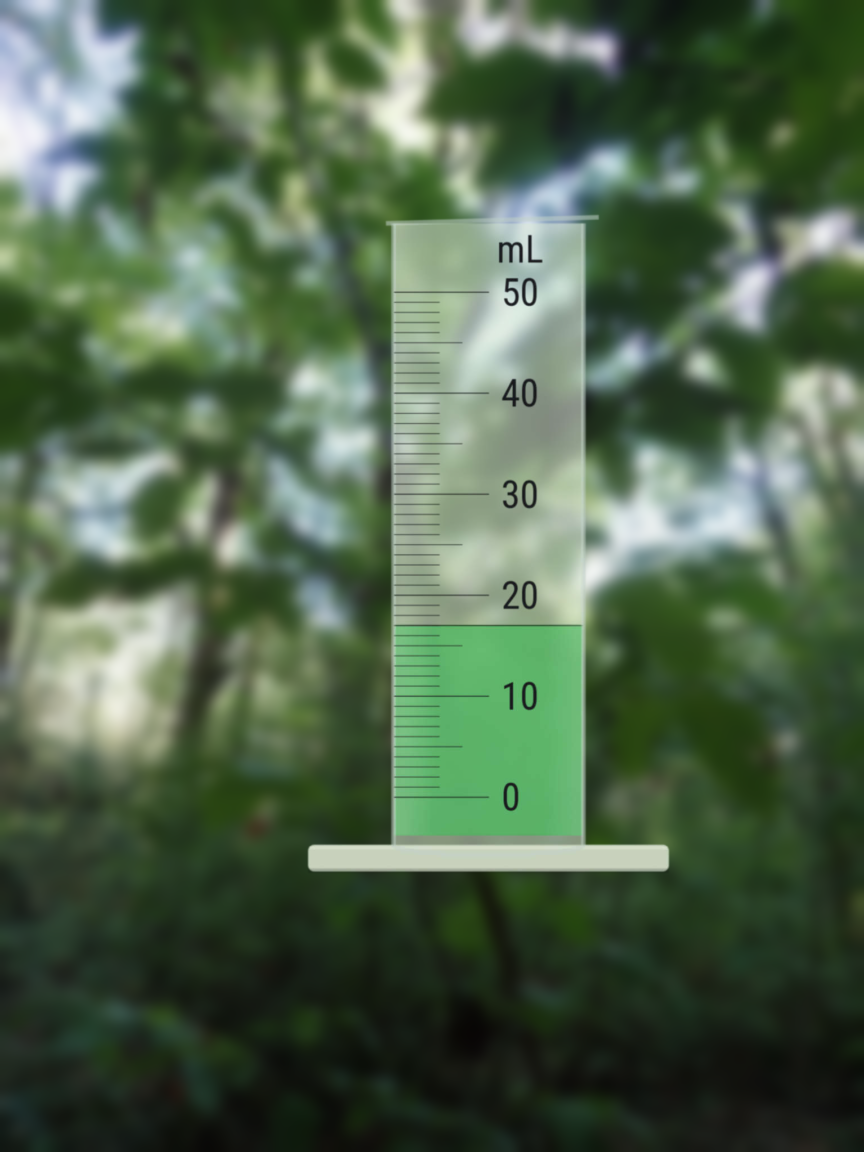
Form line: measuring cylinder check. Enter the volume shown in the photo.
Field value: 17 mL
